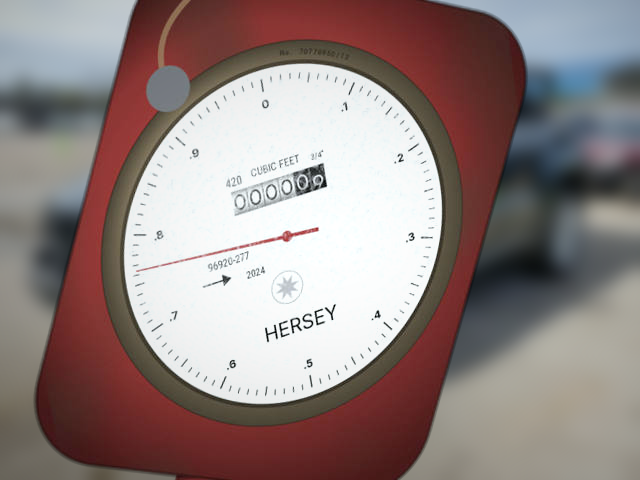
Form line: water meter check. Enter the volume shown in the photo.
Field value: 8.76 ft³
